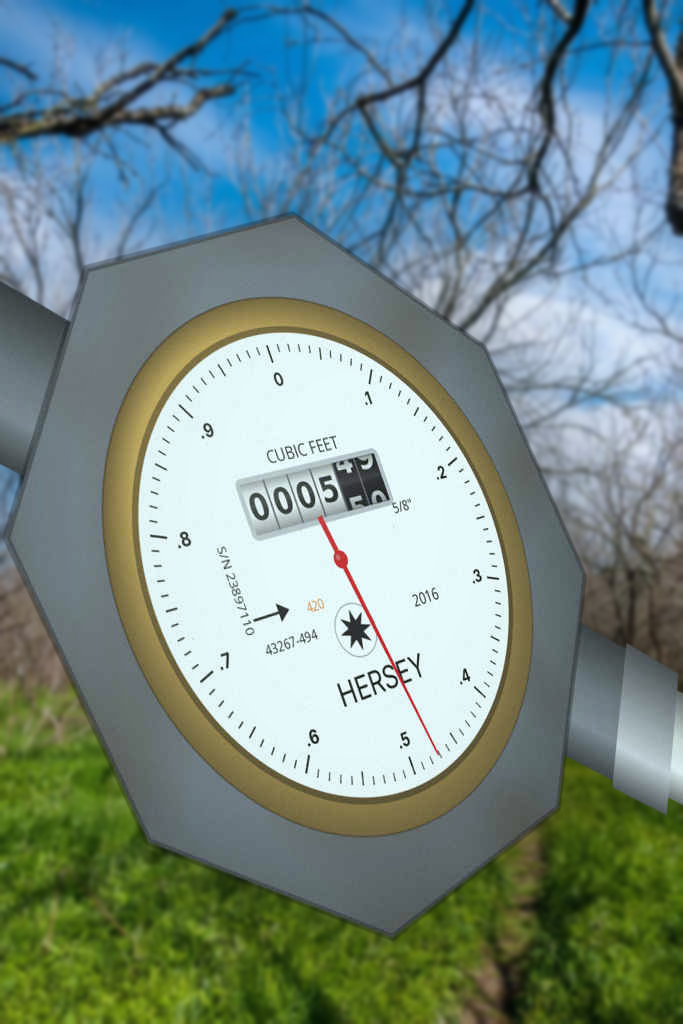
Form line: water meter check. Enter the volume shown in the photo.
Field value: 549.47 ft³
